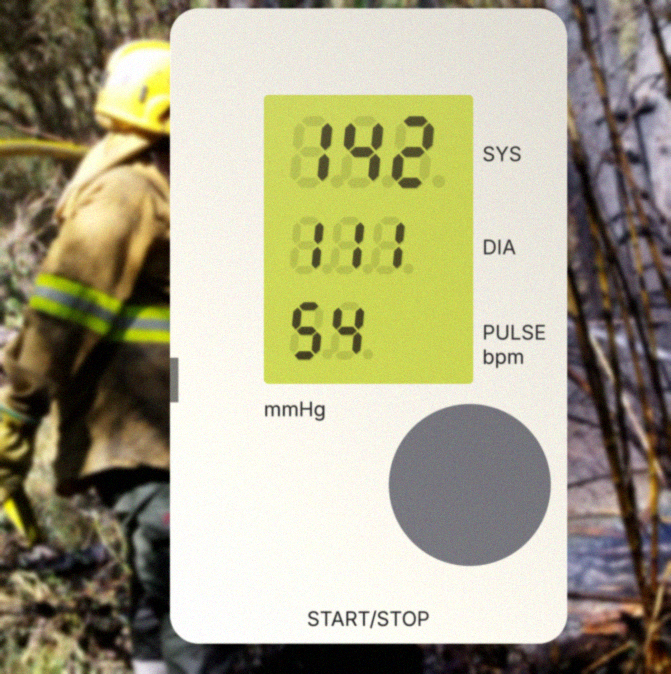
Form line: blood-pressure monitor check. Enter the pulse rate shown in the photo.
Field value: 54 bpm
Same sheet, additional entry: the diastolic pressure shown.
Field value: 111 mmHg
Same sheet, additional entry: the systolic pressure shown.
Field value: 142 mmHg
